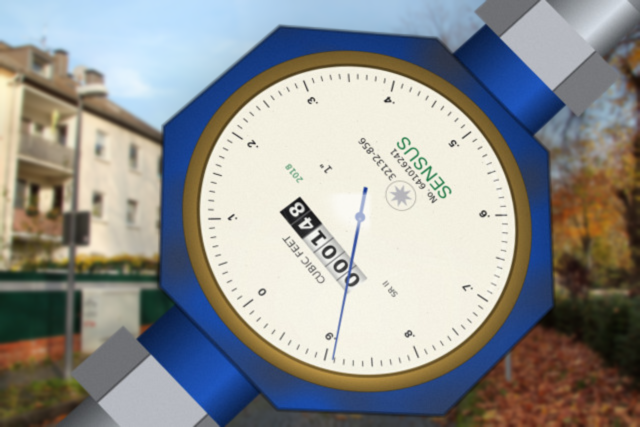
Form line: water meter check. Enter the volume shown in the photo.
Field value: 147.89 ft³
